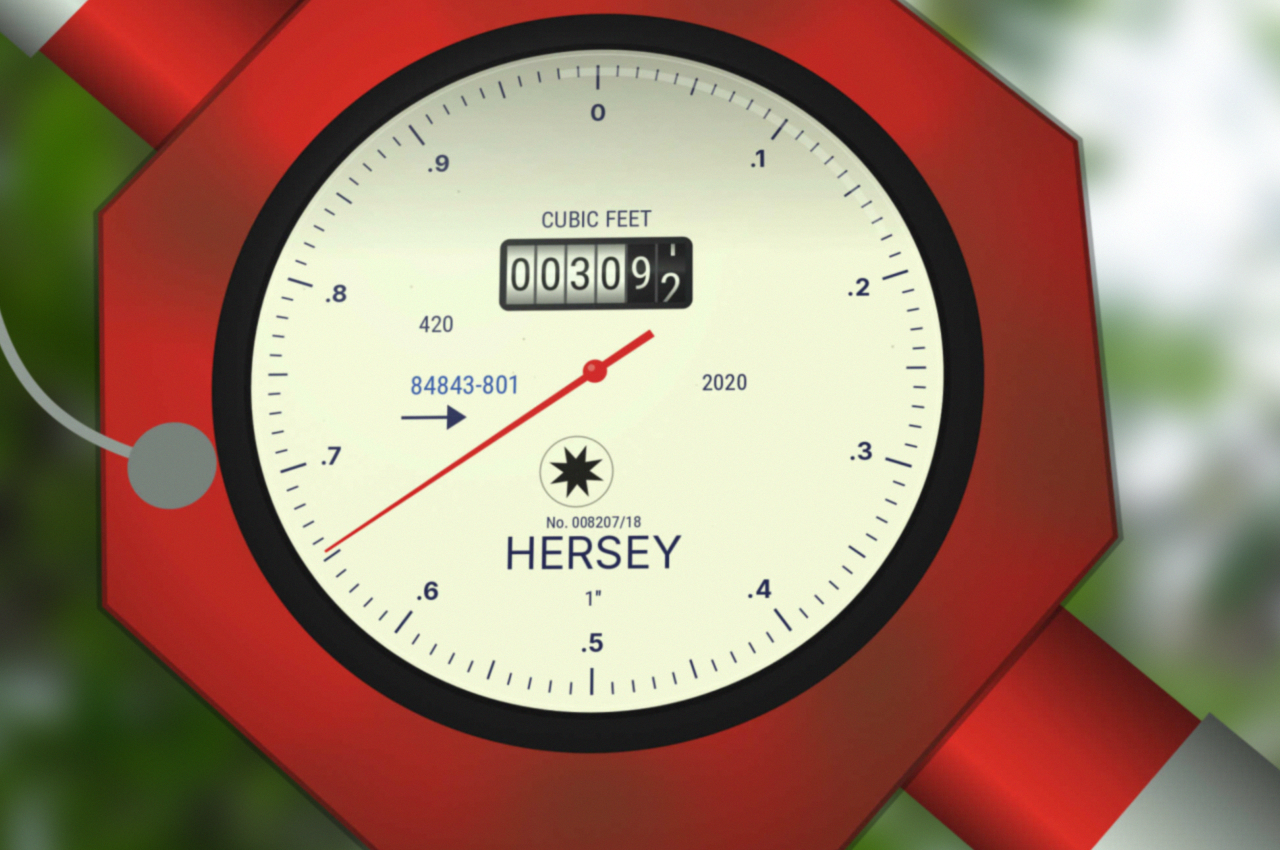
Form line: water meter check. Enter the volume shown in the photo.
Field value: 3091.65 ft³
